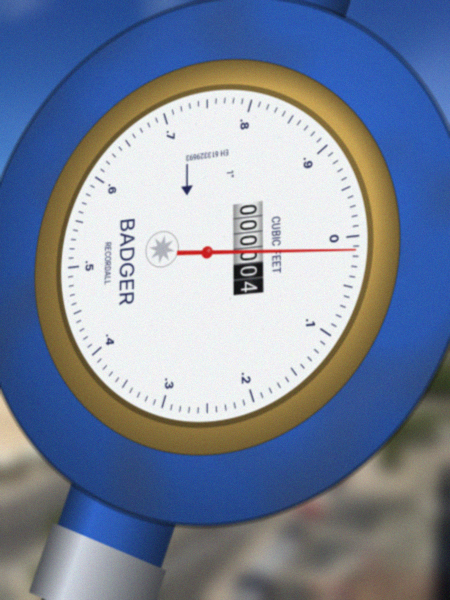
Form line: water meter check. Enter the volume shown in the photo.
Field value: 4.01 ft³
